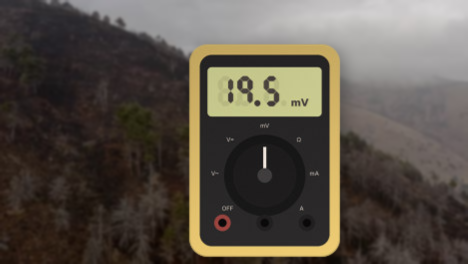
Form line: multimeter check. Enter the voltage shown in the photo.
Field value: 19.5 mV
